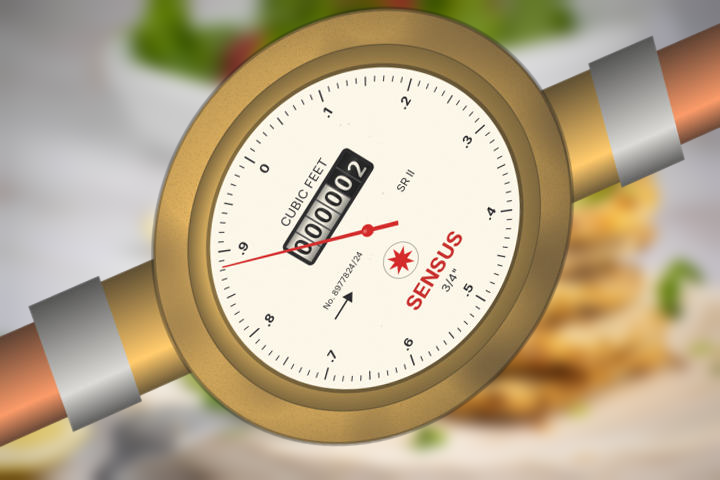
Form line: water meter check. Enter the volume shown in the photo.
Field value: 1.88 ft³
